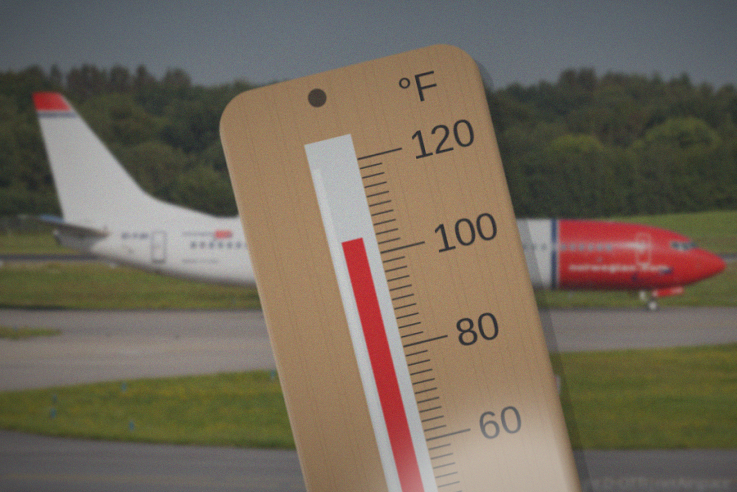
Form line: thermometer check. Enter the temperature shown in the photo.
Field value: 104 °F
